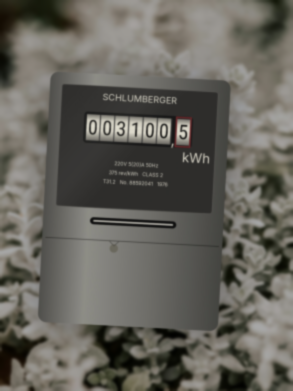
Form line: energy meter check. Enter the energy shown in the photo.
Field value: 3100.5 kWh
